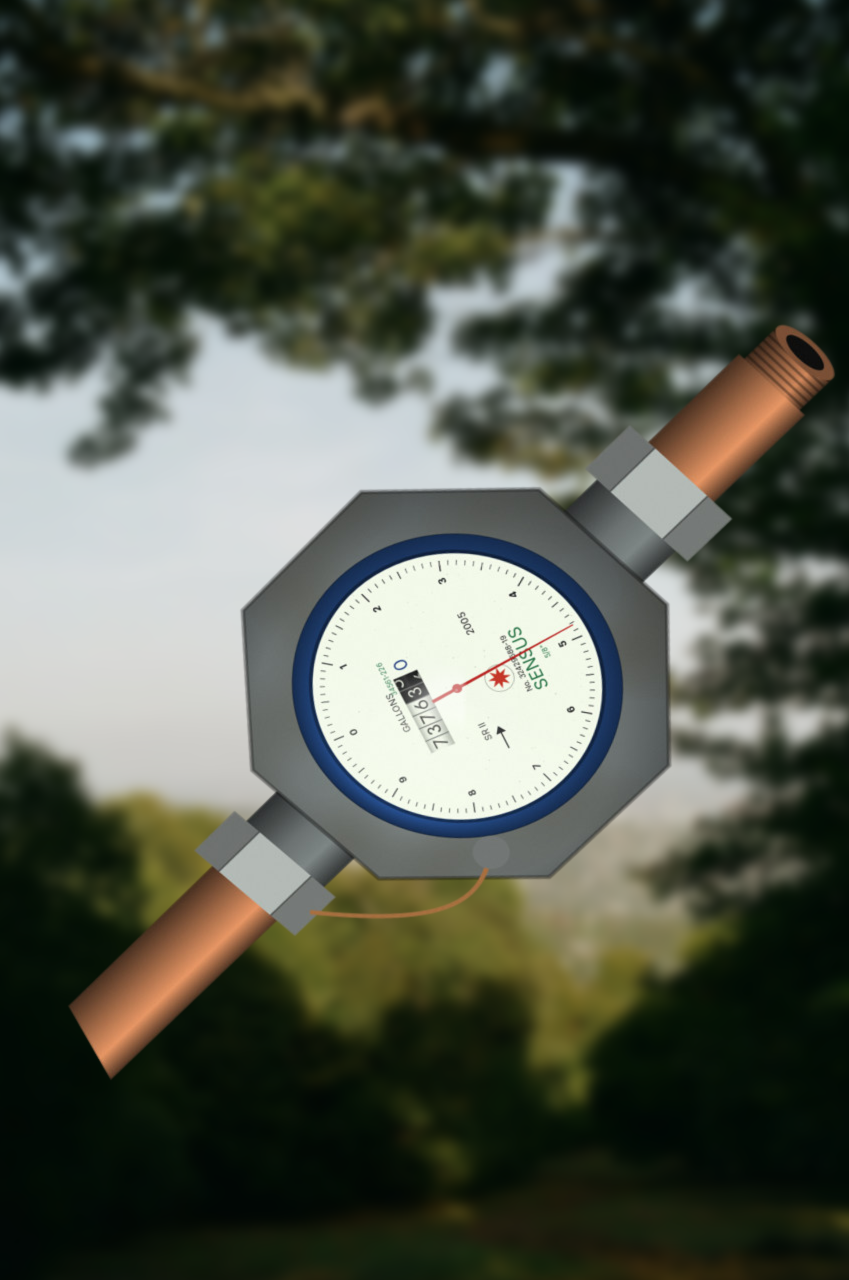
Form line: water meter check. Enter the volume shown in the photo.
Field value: 7376354.8 gal
